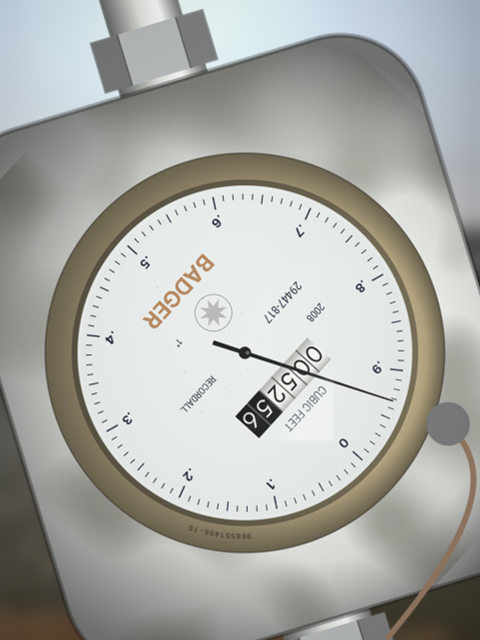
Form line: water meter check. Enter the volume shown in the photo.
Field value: 5255.93 ft³
